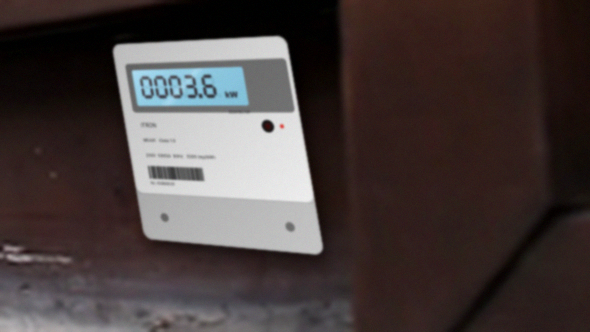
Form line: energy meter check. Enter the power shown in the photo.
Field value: 3.6 kW
